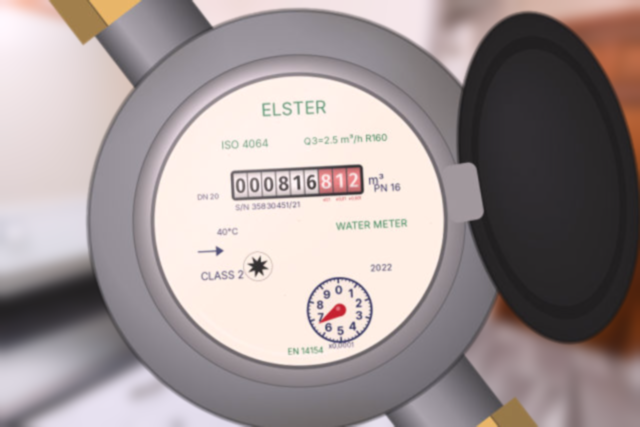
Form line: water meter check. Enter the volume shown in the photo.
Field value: 816.8126 m³
